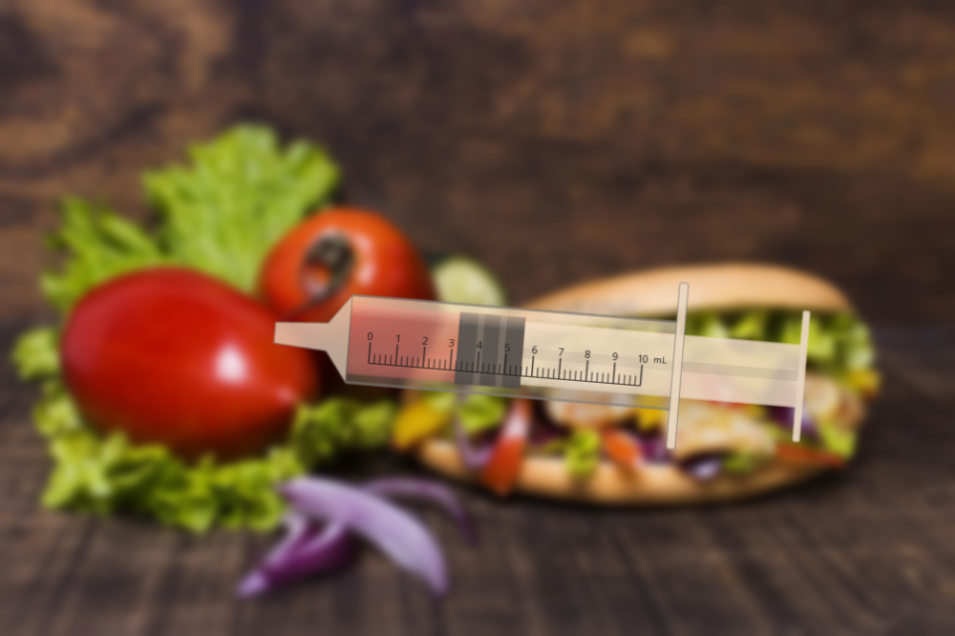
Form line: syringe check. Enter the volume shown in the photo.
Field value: 3.2 mL
